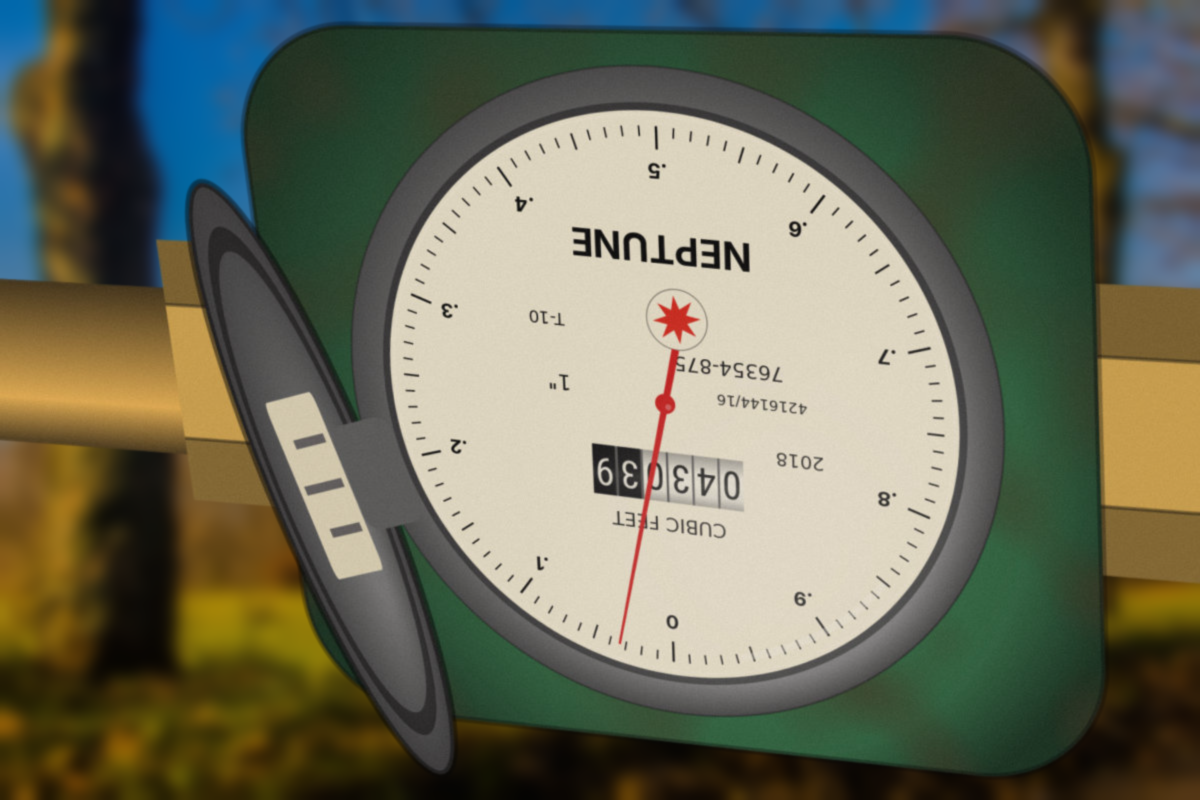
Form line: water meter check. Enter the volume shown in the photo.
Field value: 43039.03 ft³
